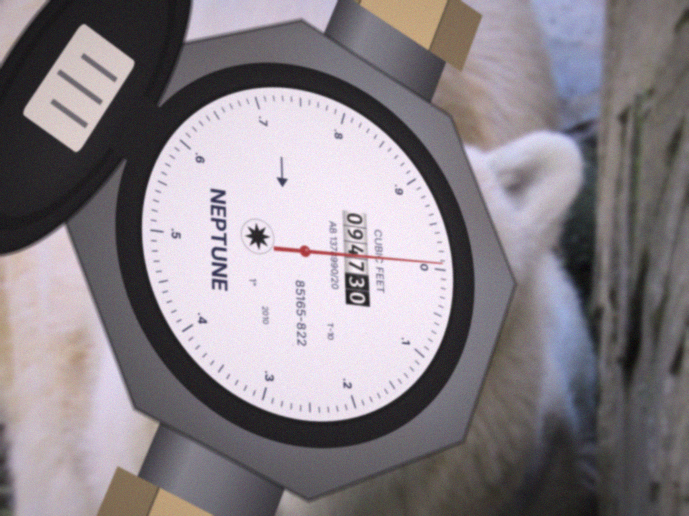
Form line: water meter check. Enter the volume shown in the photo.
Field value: 94729.99 ft³
